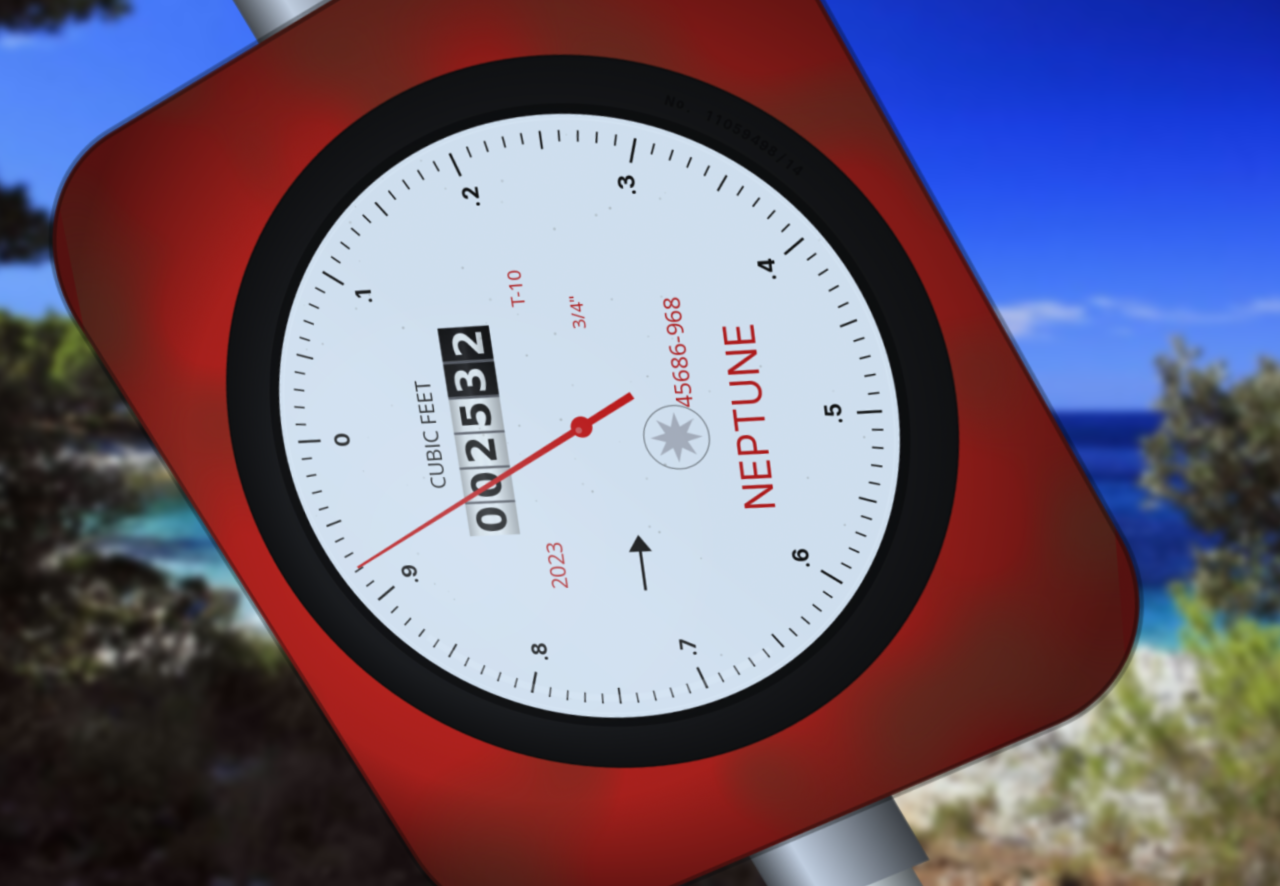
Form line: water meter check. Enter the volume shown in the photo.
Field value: 2531.92 ft³
